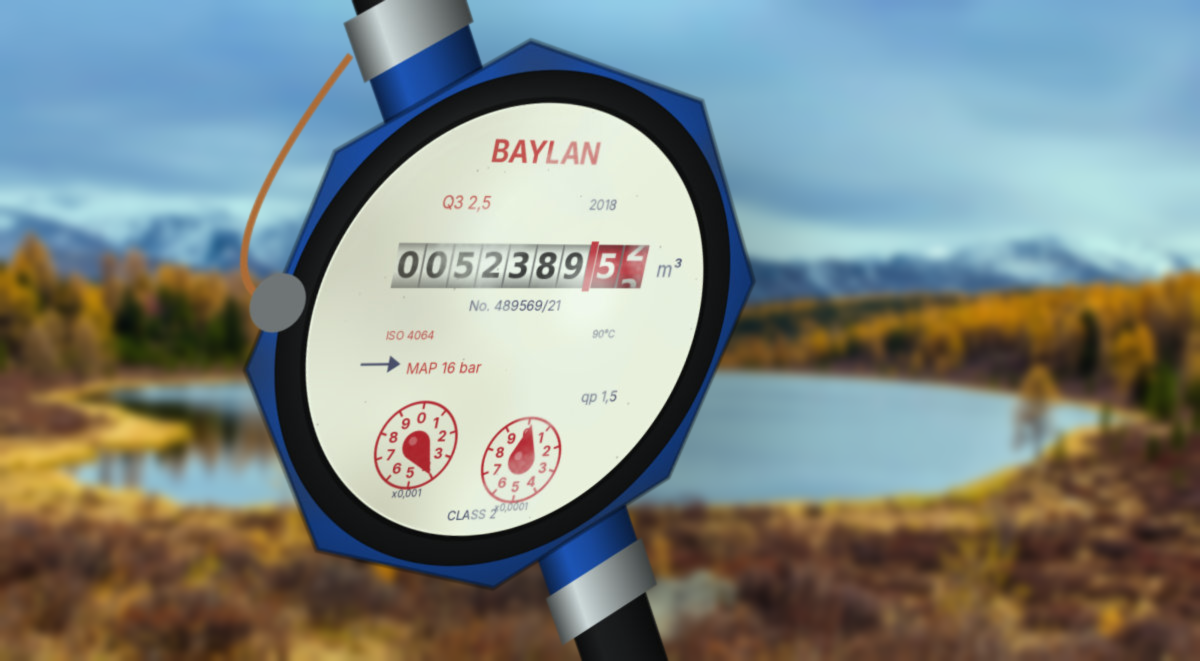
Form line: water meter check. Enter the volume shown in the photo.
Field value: 52389.5240 m³
